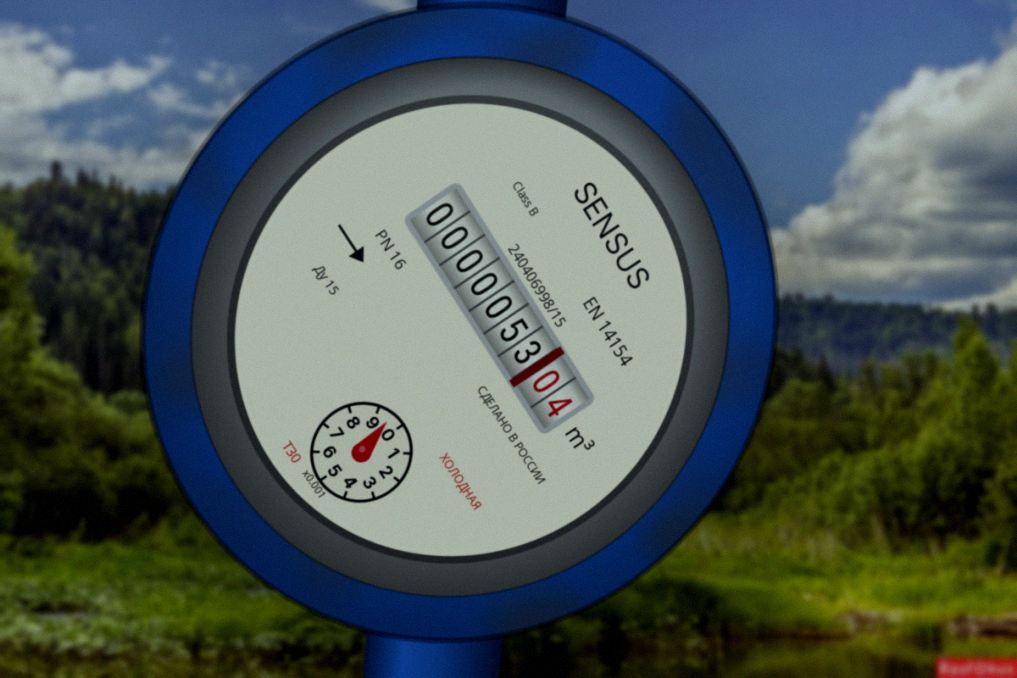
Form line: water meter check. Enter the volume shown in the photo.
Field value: 53.039 m³
